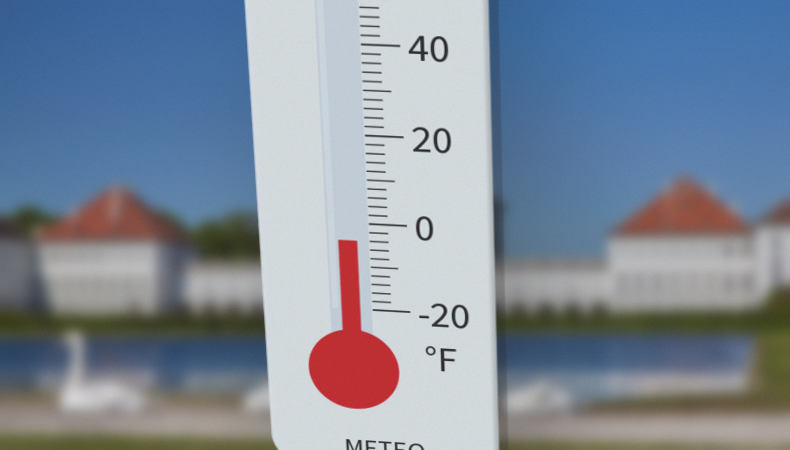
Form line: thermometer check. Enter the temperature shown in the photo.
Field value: -4 °F
